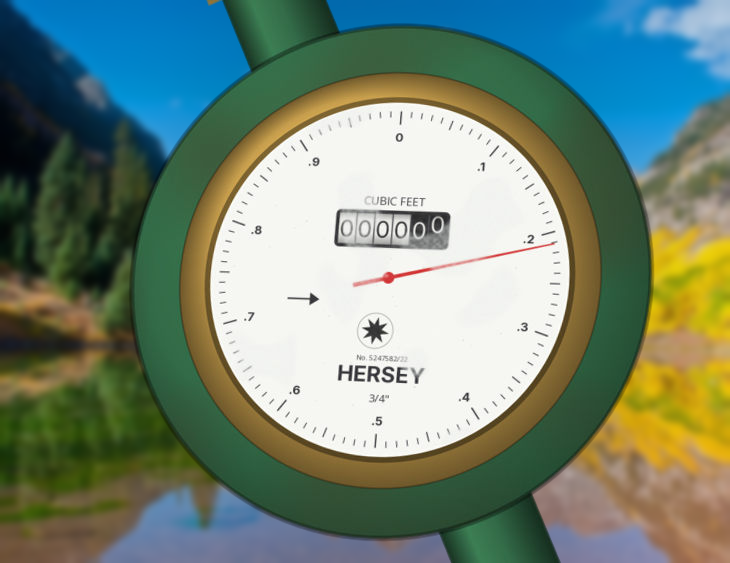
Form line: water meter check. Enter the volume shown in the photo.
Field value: 0.21 ft³
